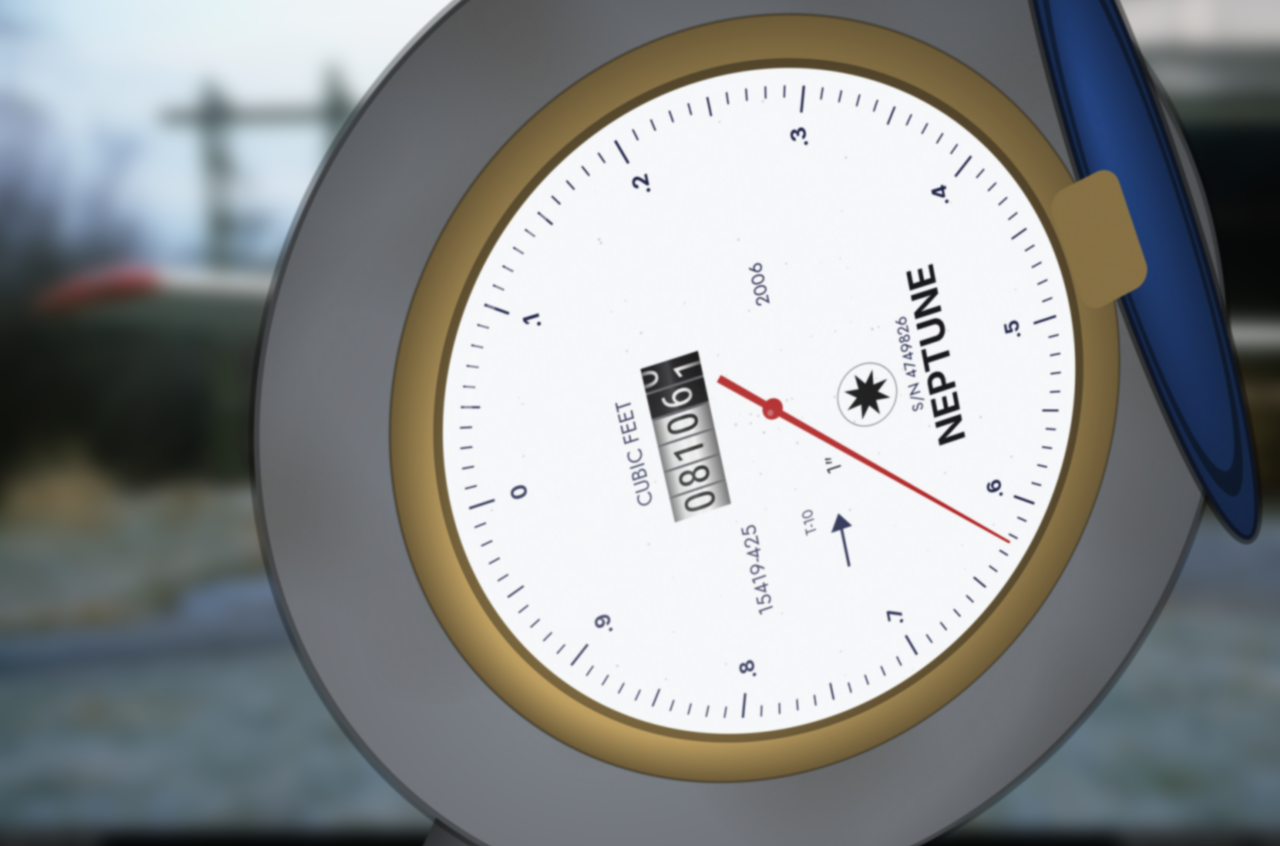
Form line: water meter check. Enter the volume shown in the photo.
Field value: 81060.62 ft³
